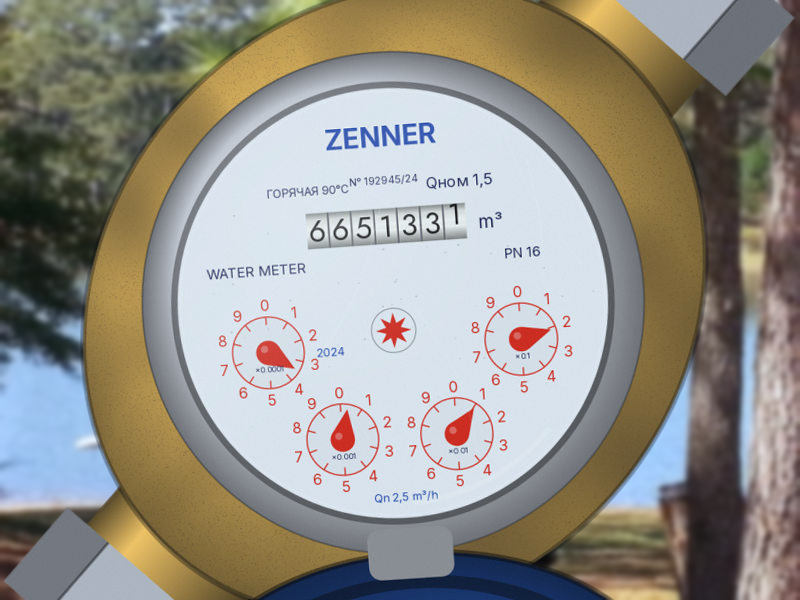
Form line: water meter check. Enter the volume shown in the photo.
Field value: 6651331.2103 m³
